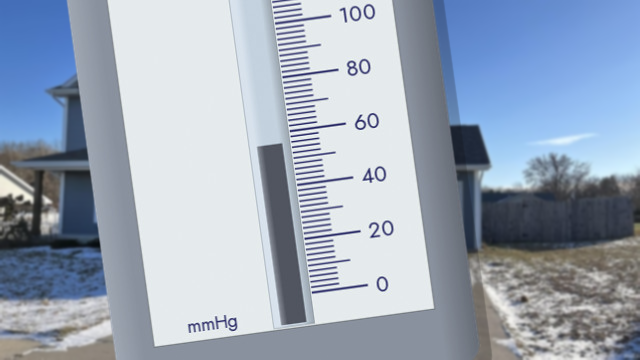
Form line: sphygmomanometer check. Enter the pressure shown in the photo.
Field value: 56 mmHg
